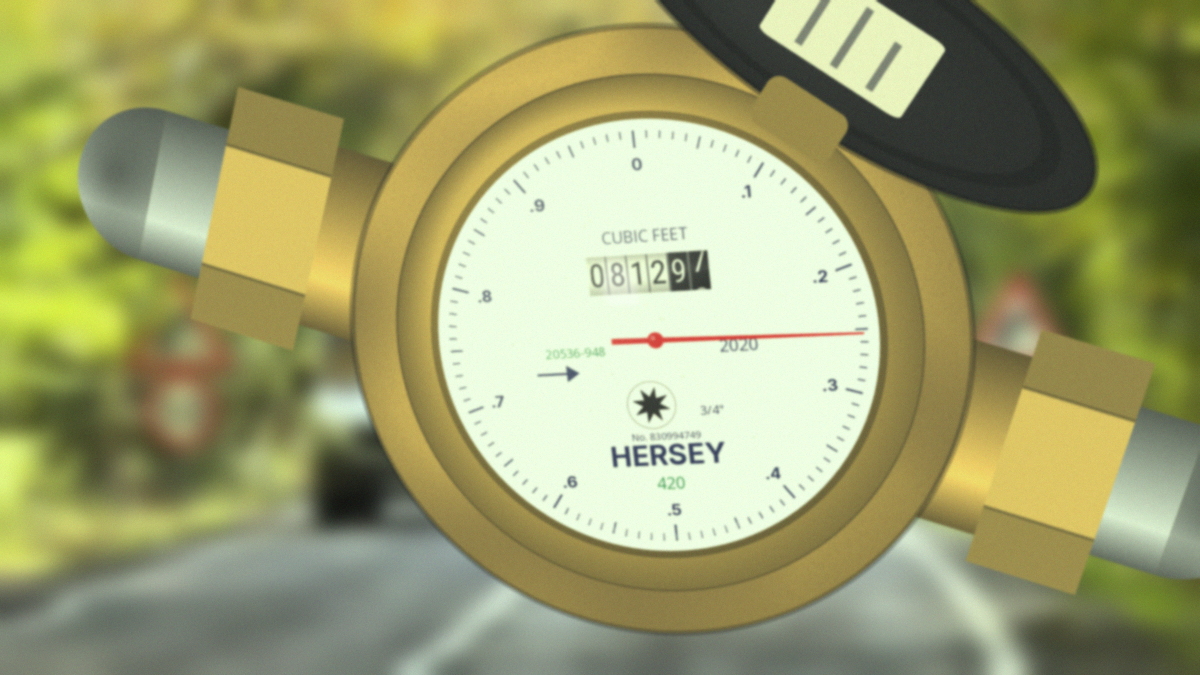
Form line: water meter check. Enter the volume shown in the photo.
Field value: 81297.25 ft³
